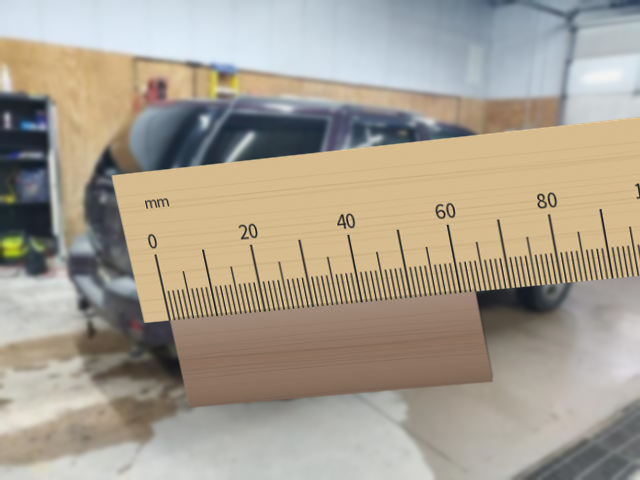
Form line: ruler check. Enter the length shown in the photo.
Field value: 63 mm
